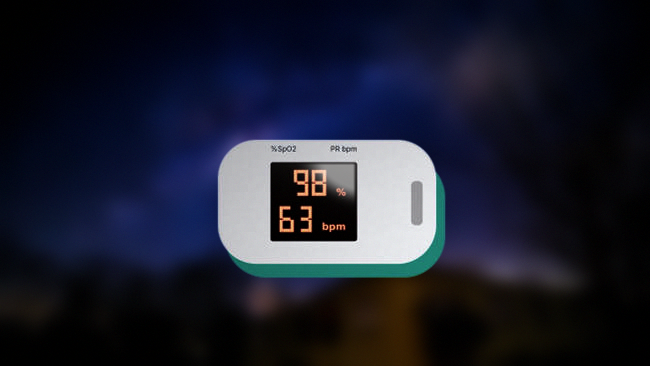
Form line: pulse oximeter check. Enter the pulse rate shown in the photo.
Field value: 63 bpm
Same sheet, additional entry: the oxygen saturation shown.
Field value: 98 %
